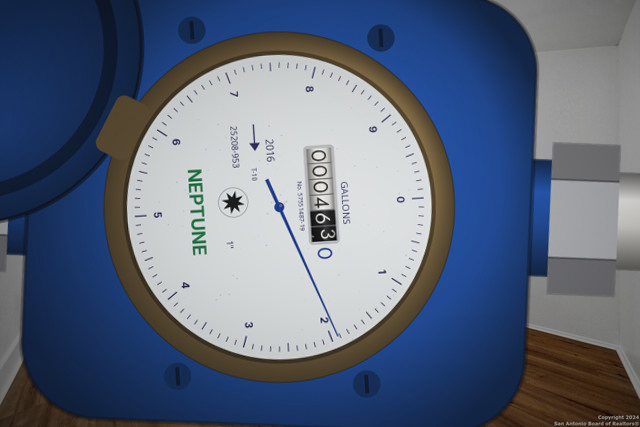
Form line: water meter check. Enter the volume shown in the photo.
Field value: 4631.9 gal
